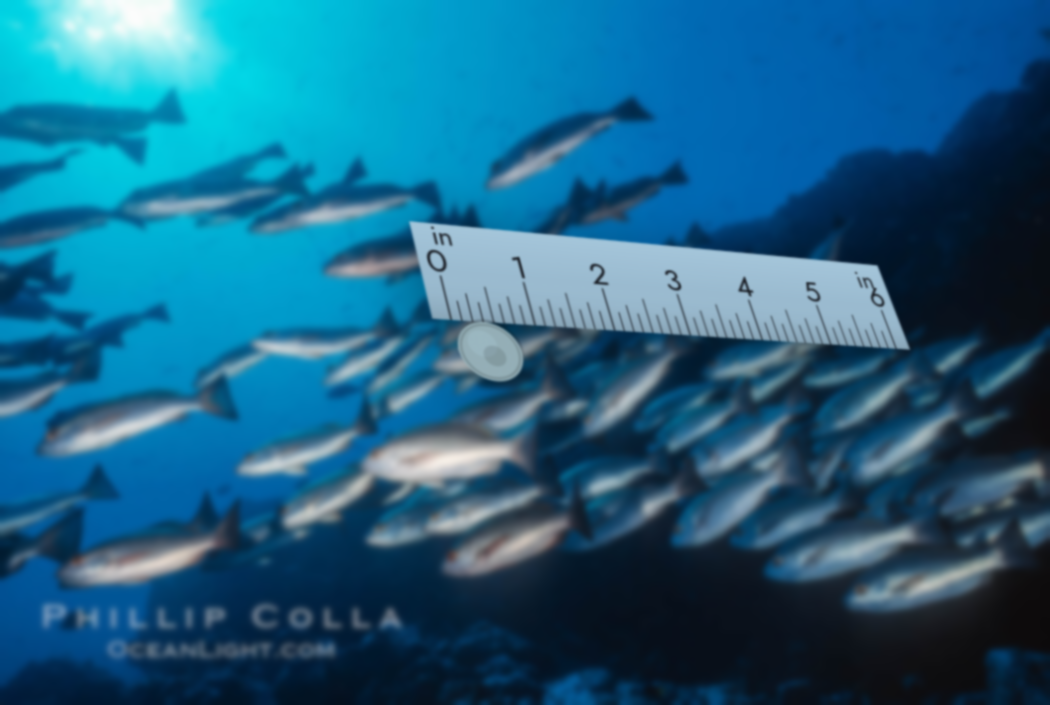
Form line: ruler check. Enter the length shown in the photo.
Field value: 0.75 in
